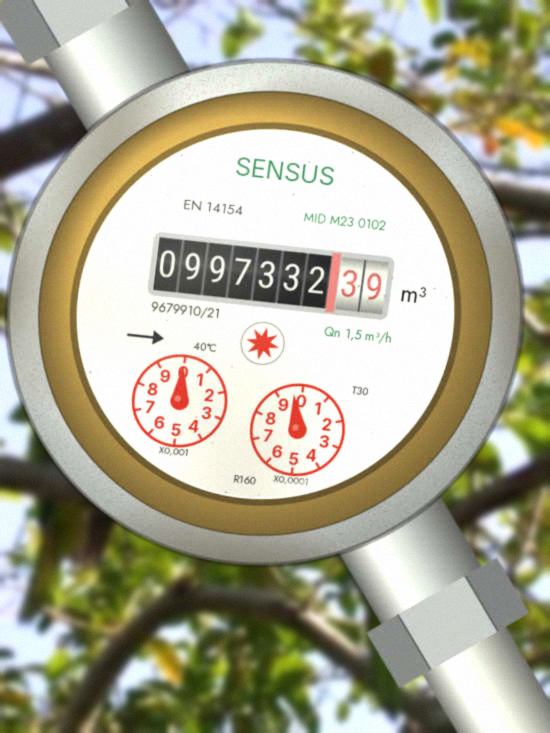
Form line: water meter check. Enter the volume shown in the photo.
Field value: 997332.3899 m³
